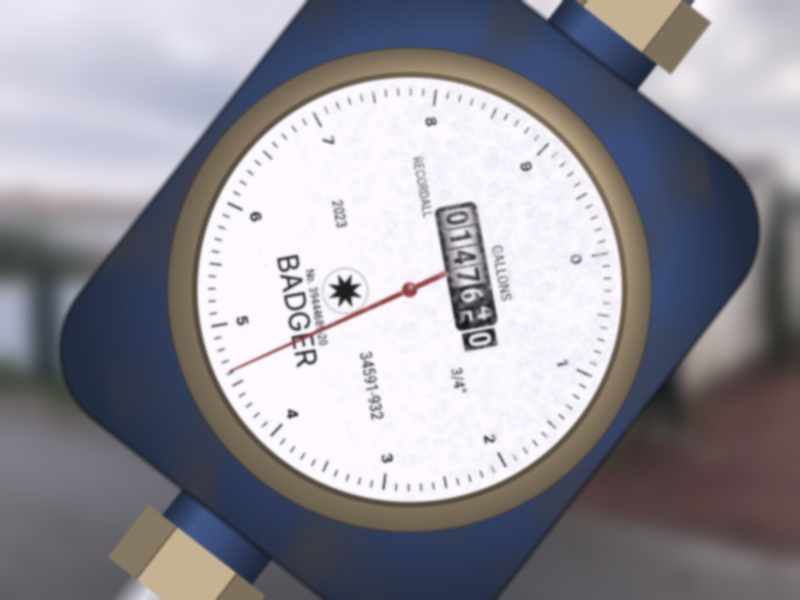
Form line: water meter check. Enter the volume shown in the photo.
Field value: 147644.6 gal
